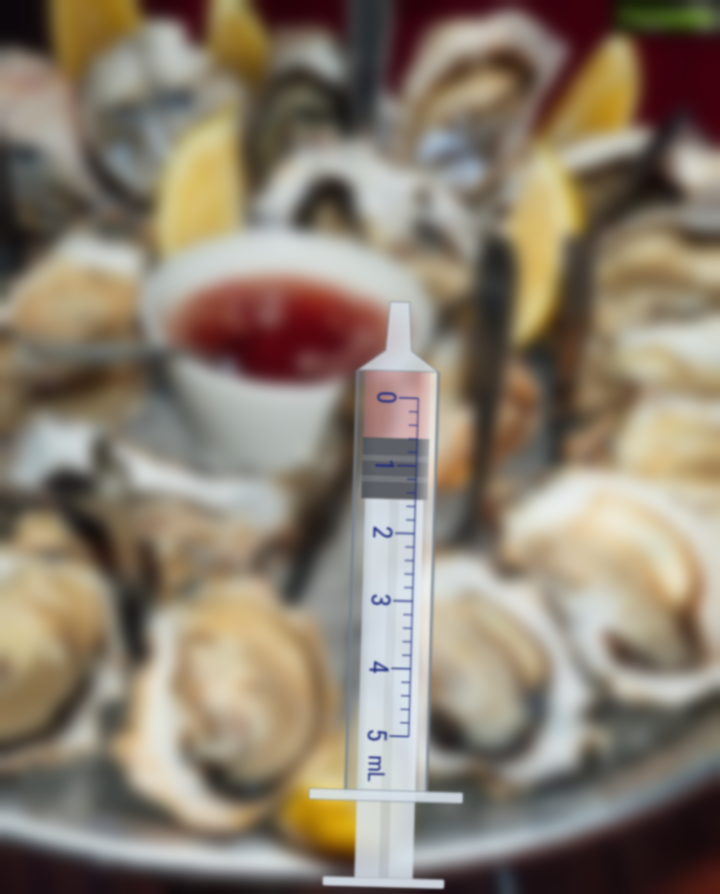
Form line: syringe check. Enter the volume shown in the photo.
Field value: 0.6 mL
